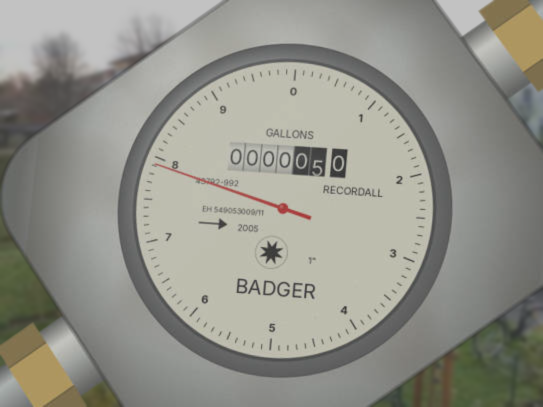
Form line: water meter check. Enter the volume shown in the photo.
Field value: 47.9 gal
